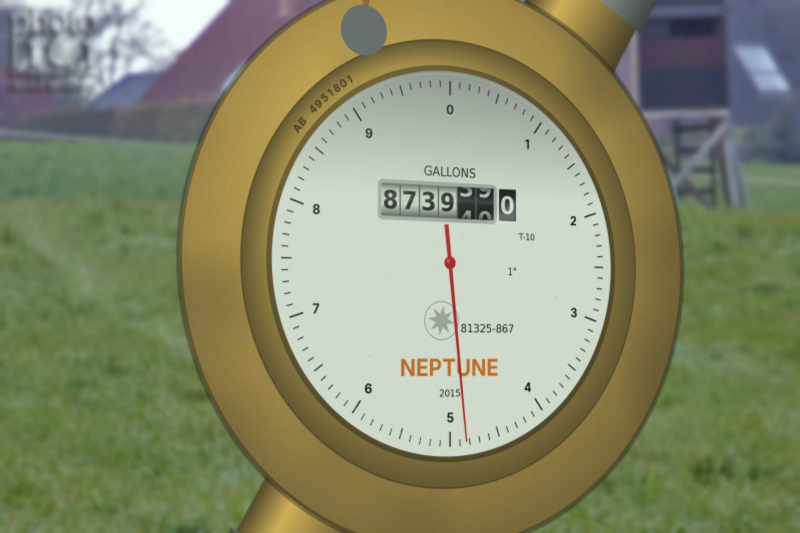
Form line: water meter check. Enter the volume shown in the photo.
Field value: 8739394.8 gal
